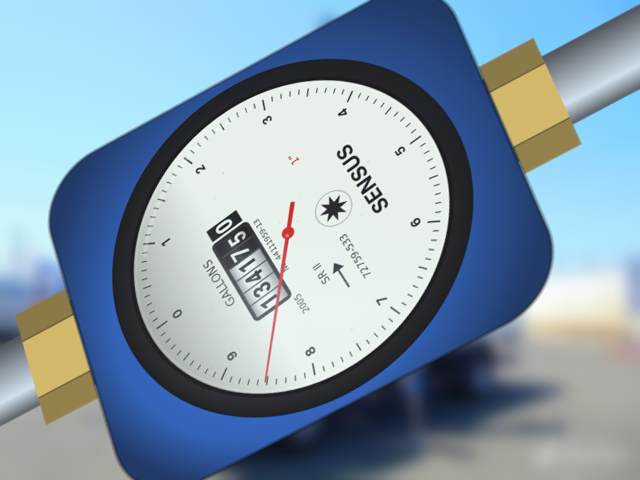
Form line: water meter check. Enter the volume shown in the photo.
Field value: 1341748.5 gal
